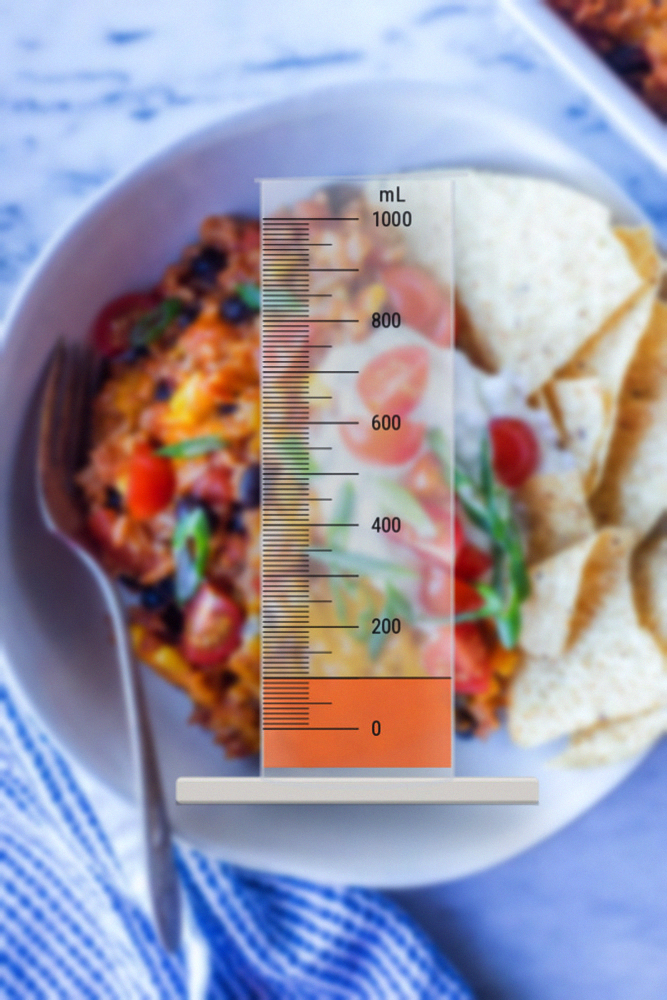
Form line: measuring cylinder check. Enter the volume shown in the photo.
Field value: 100 mL
